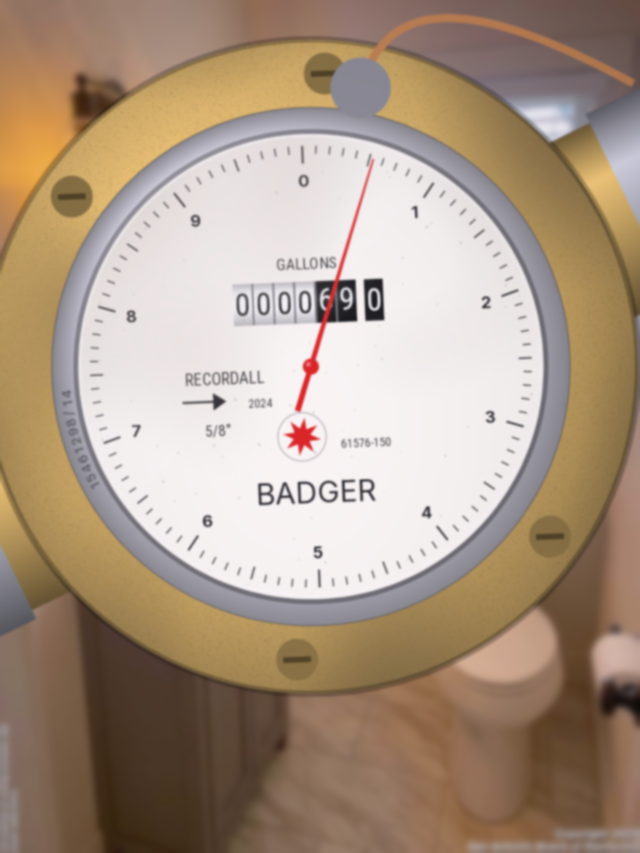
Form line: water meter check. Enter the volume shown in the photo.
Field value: 690.5 gal
